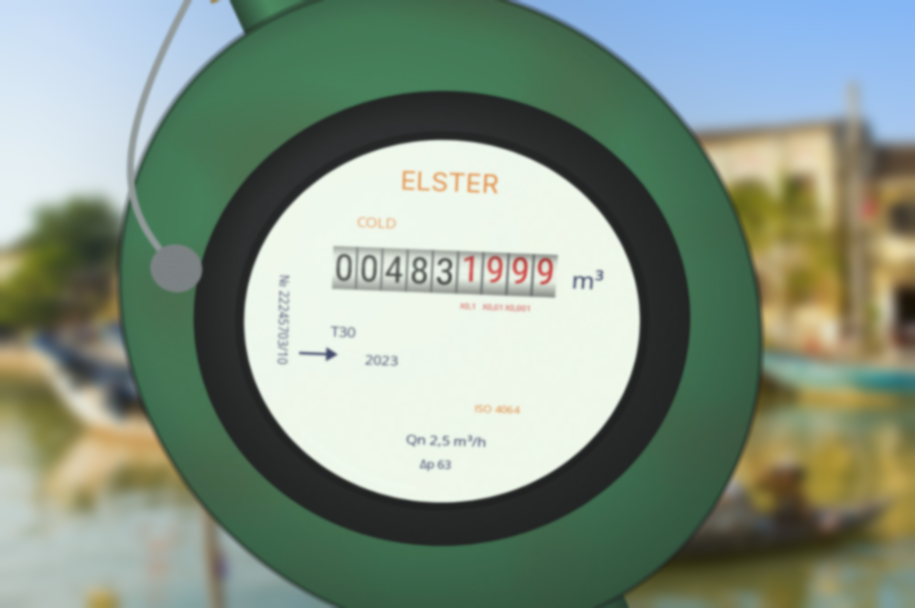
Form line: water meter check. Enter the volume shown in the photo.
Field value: 483.1999 m³
